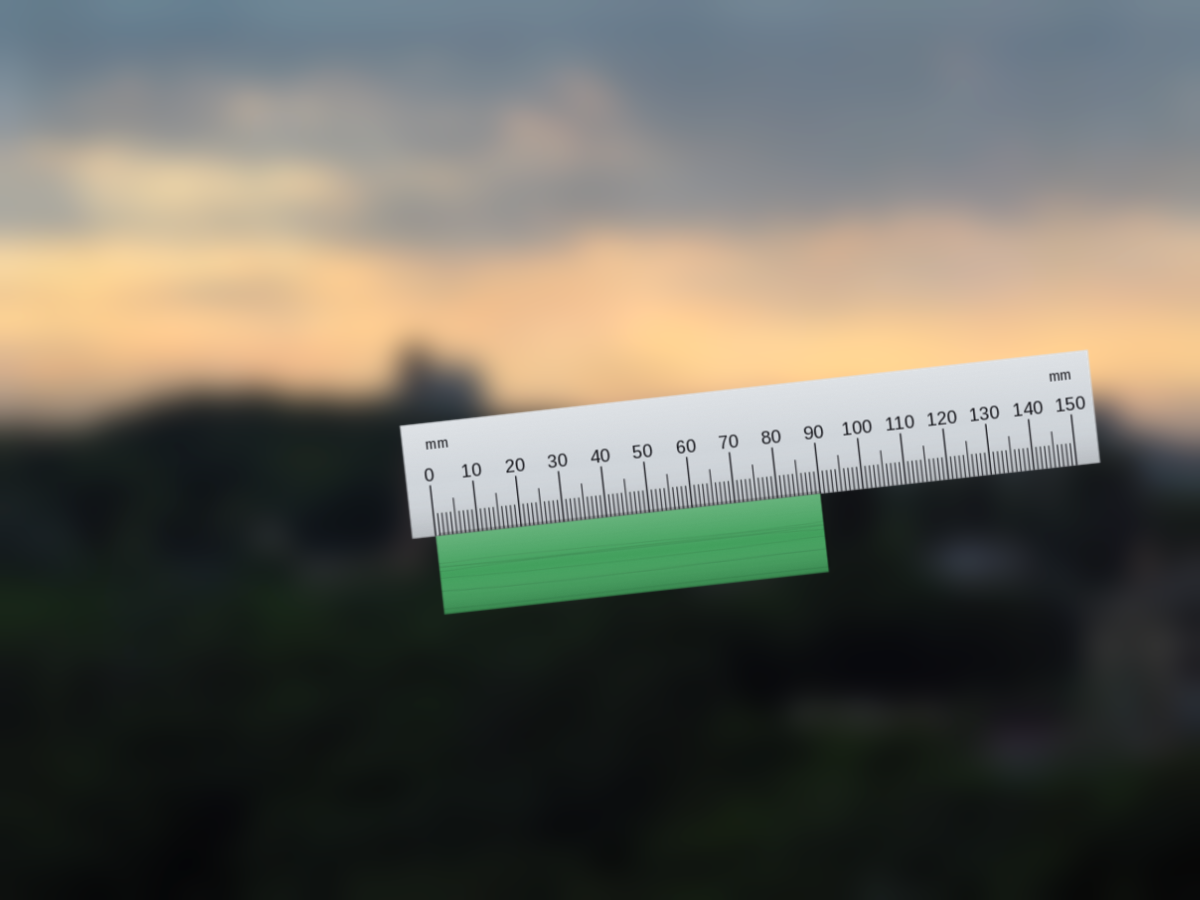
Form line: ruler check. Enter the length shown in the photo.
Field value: 90 mm
